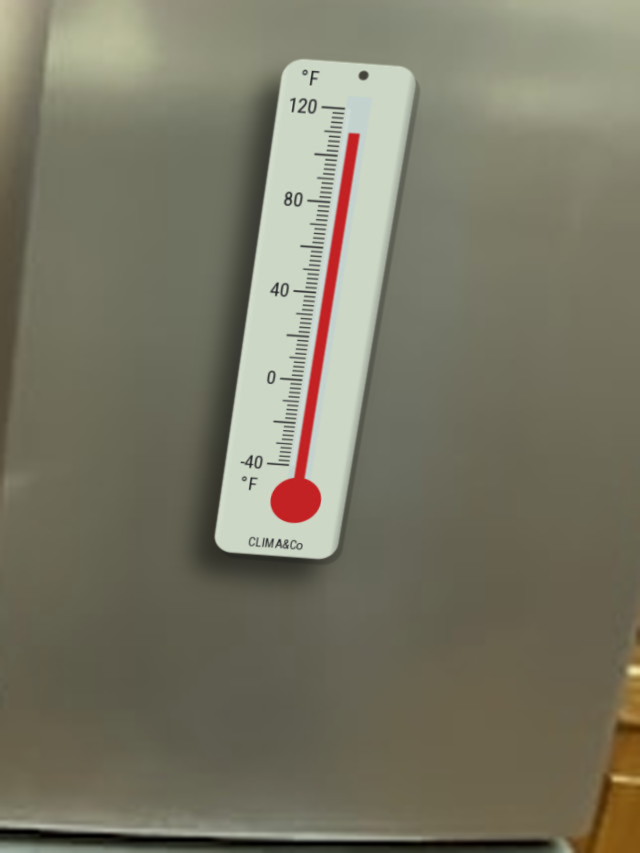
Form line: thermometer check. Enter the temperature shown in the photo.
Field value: 110 °F
